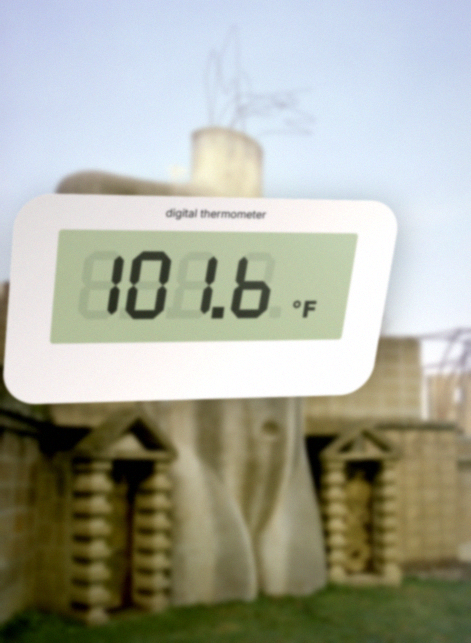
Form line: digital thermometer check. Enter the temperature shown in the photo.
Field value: 101.6 °F
